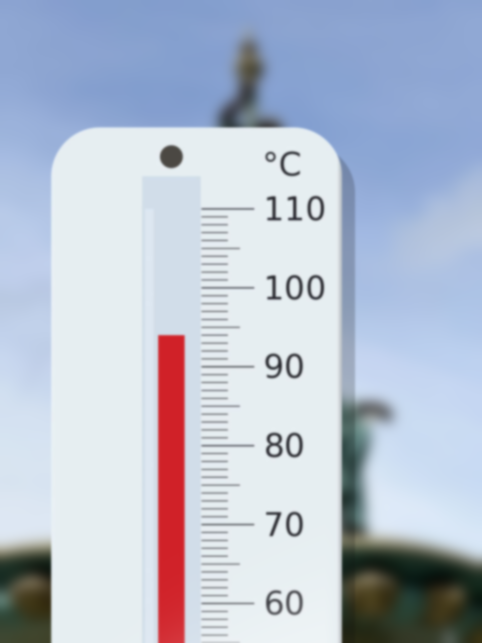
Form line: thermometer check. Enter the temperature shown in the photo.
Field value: 94 °C
